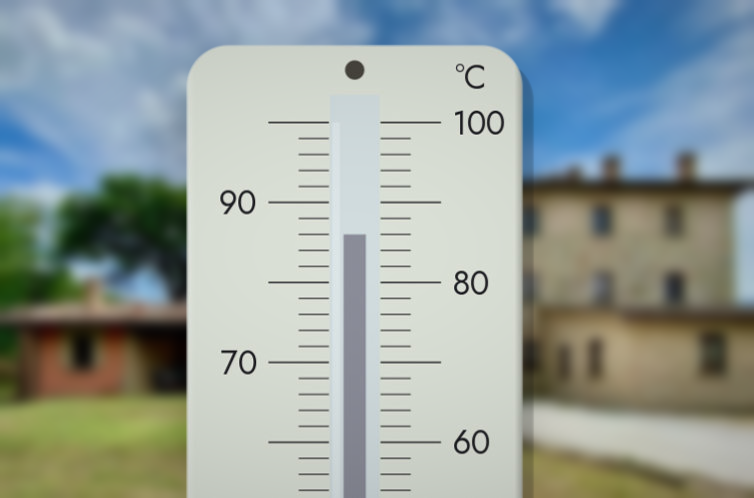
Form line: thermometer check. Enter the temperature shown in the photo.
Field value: 86 °C
